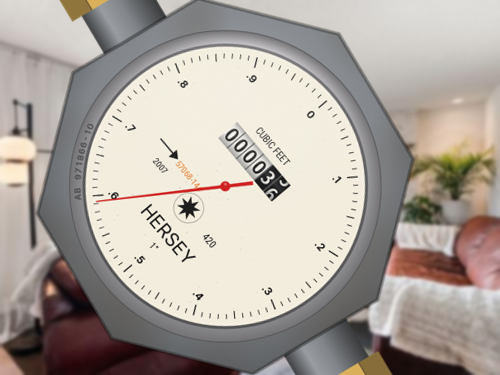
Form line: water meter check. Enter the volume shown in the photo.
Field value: 35.59 ft³
